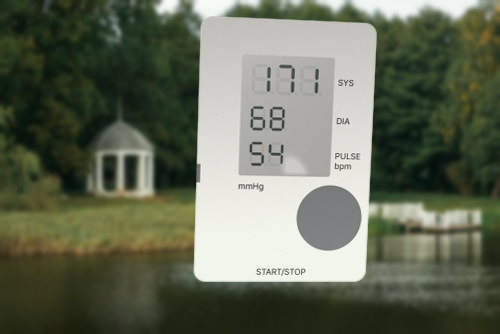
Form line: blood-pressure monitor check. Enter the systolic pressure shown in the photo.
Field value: 171 mmHg
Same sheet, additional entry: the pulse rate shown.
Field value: 54 bpm
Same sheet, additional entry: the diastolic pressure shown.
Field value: 68 mmHg
